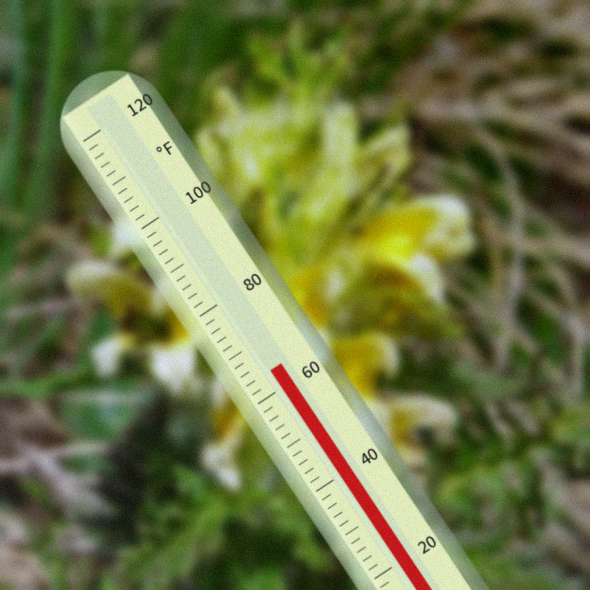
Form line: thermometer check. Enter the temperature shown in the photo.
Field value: 64 °F
